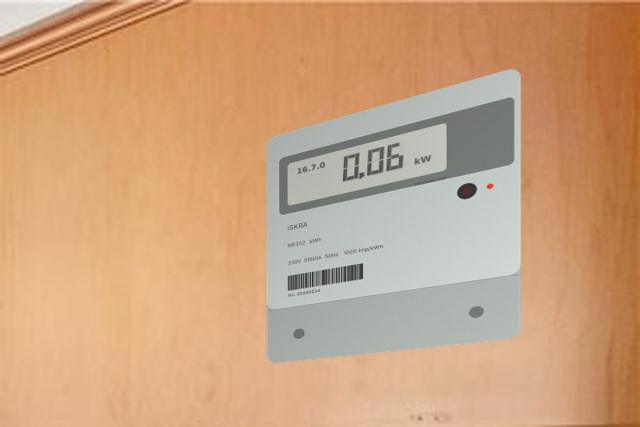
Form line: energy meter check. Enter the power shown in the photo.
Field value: 0.06 kW
